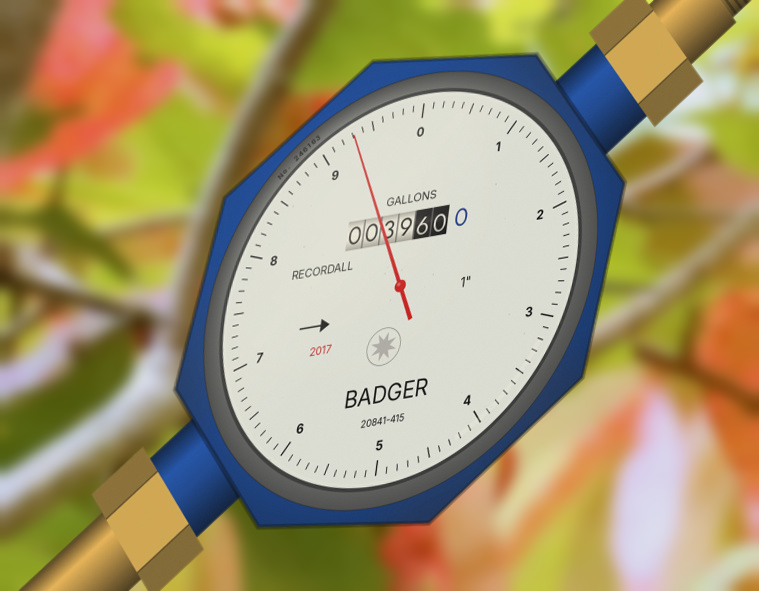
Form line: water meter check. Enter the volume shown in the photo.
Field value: 39599.3 gal
